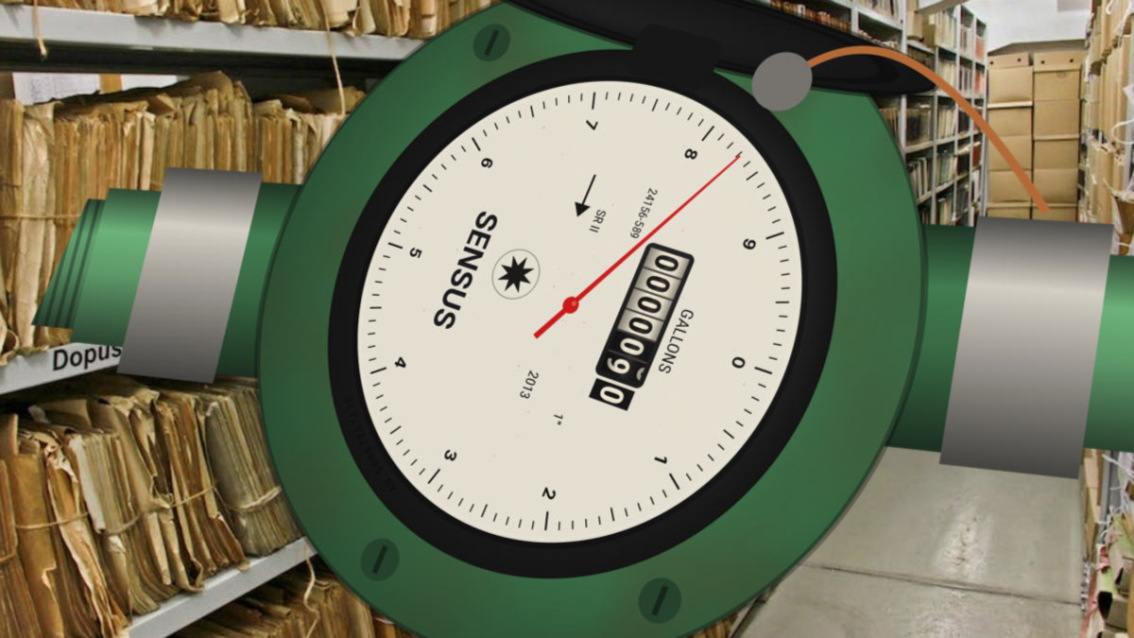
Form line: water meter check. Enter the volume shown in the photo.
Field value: 88.3 gal
